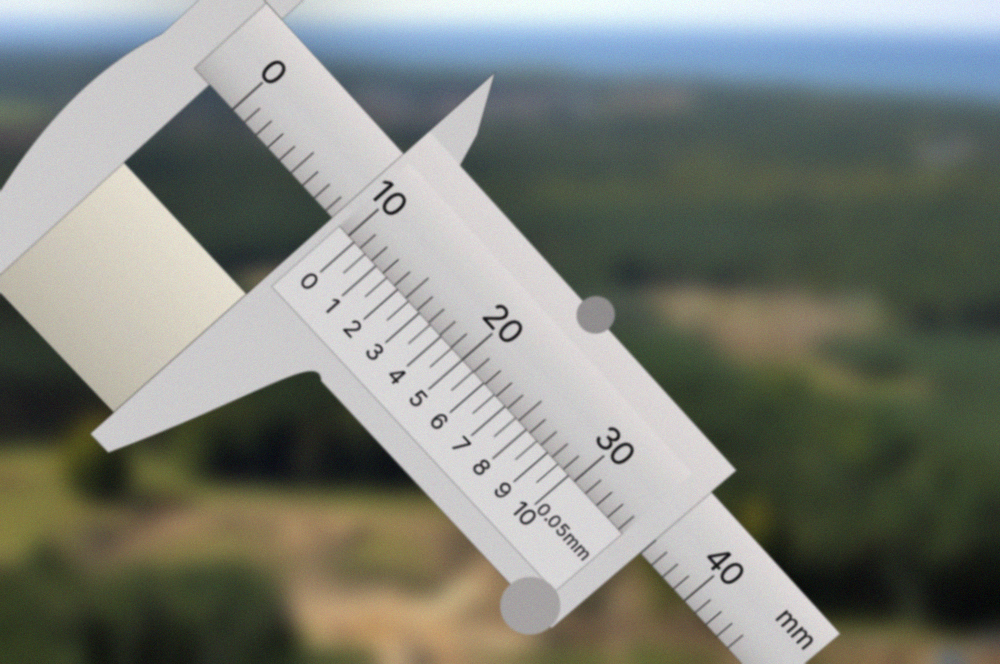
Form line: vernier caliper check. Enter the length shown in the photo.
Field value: 10.5 mm
